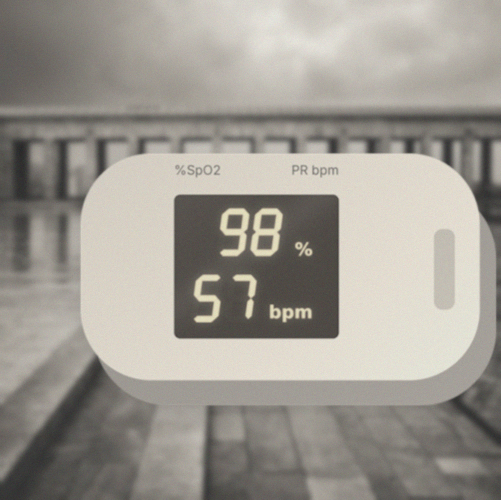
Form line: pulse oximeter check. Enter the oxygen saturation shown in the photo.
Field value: 98 %
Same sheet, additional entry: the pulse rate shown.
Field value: 57 bpm
